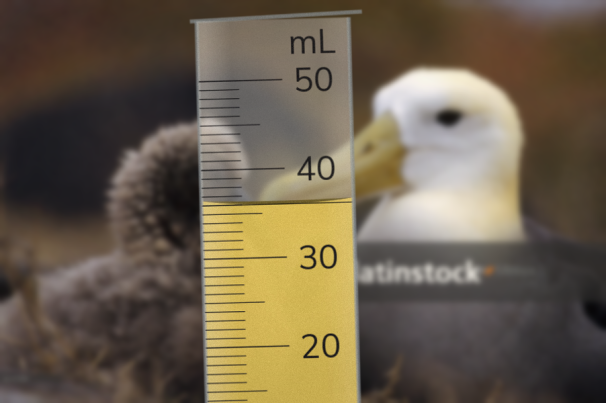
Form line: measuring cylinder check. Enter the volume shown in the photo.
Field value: 36 mL
